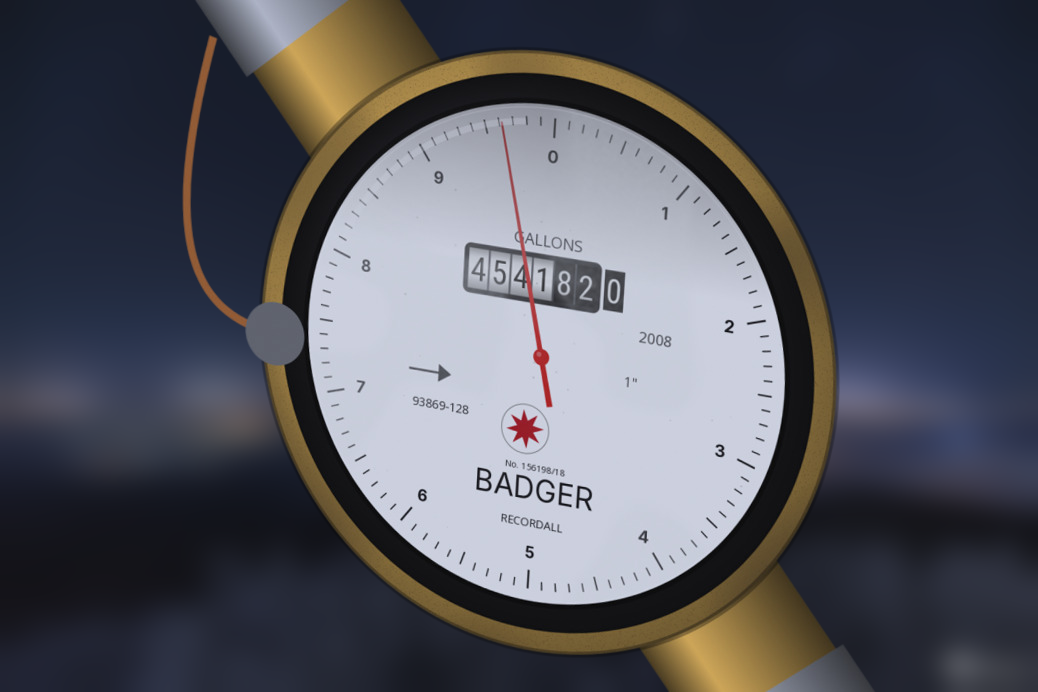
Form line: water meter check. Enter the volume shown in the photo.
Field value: 4541819.6 gal
